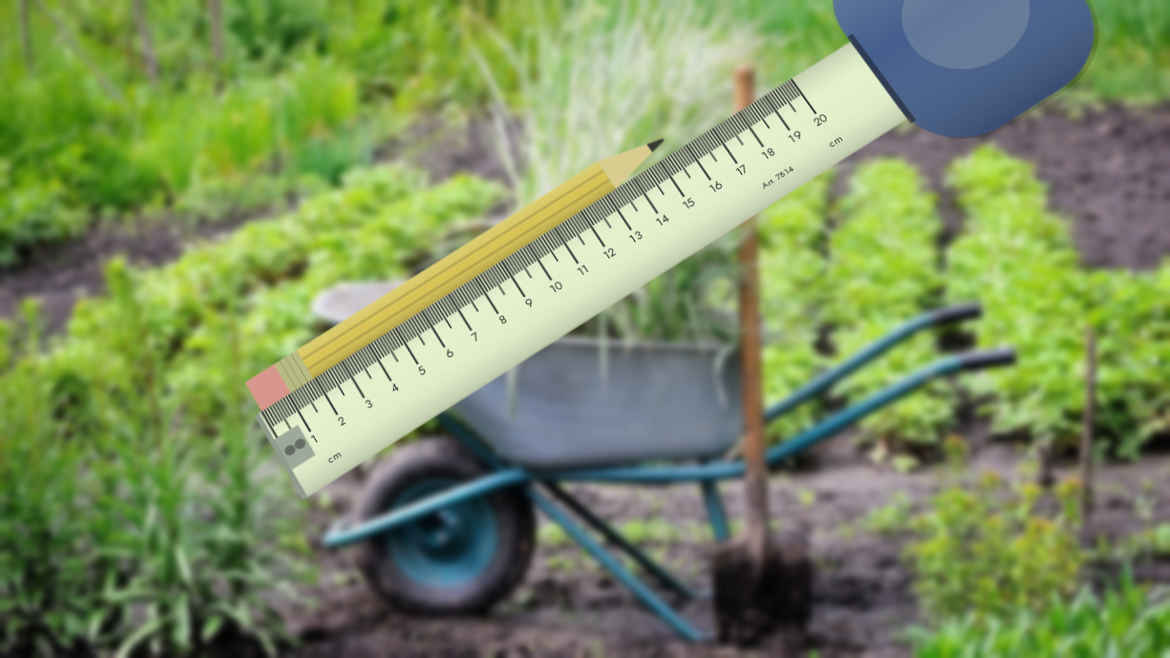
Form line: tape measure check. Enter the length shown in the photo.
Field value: 15.5 cm
